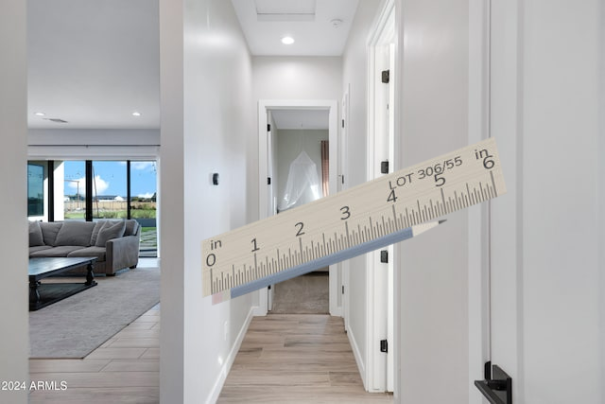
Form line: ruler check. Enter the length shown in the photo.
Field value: 5 in
